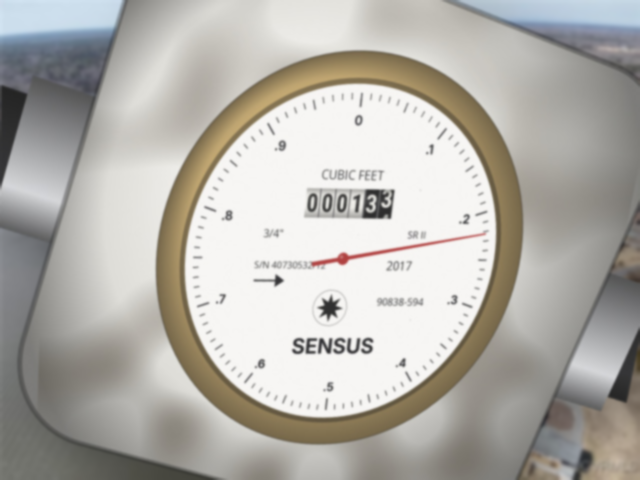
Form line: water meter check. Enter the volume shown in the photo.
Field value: 133.22 ft³
